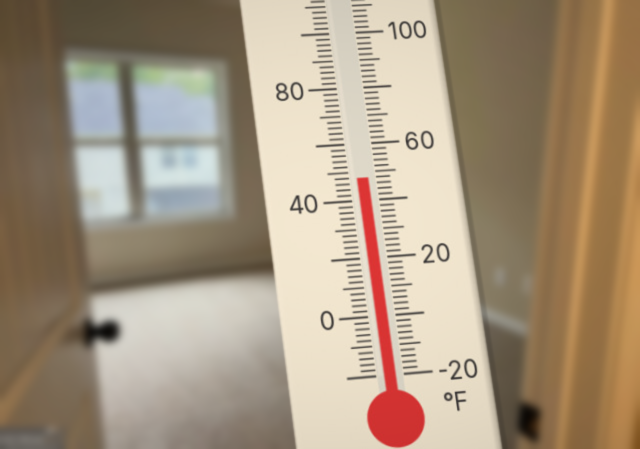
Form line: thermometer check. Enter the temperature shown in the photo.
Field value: 48 °F
